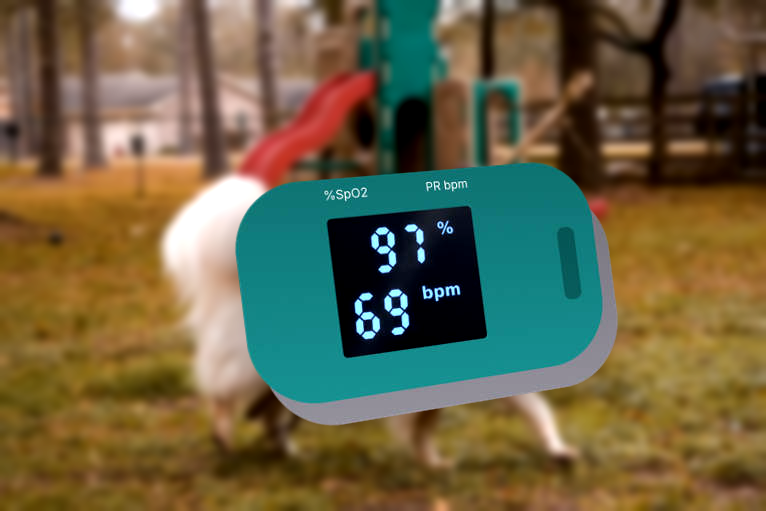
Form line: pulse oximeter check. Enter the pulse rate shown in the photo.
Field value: 69 bpm
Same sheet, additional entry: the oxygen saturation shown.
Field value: 97 %
